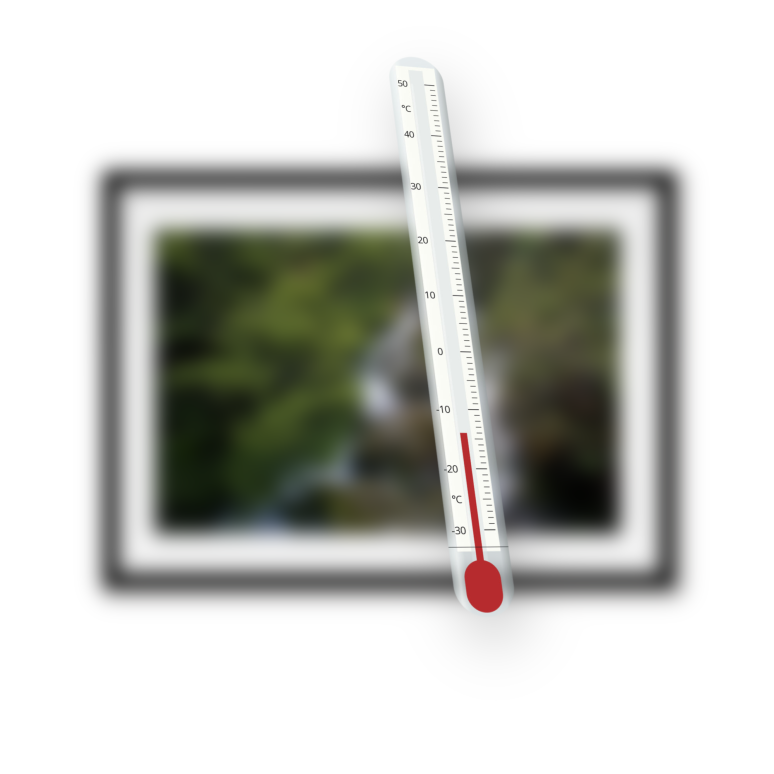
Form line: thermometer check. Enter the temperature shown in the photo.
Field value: -14 °C
